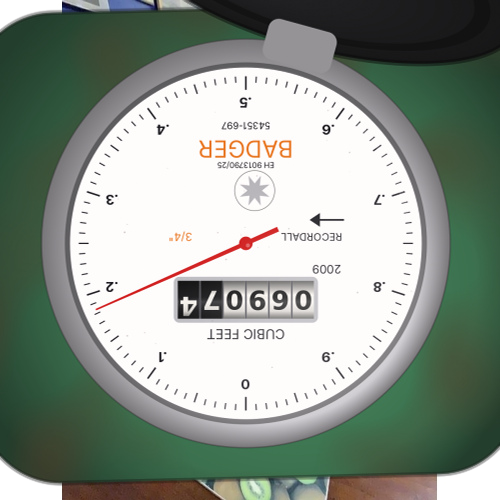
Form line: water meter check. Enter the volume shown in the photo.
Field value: 69074.18 ft³
